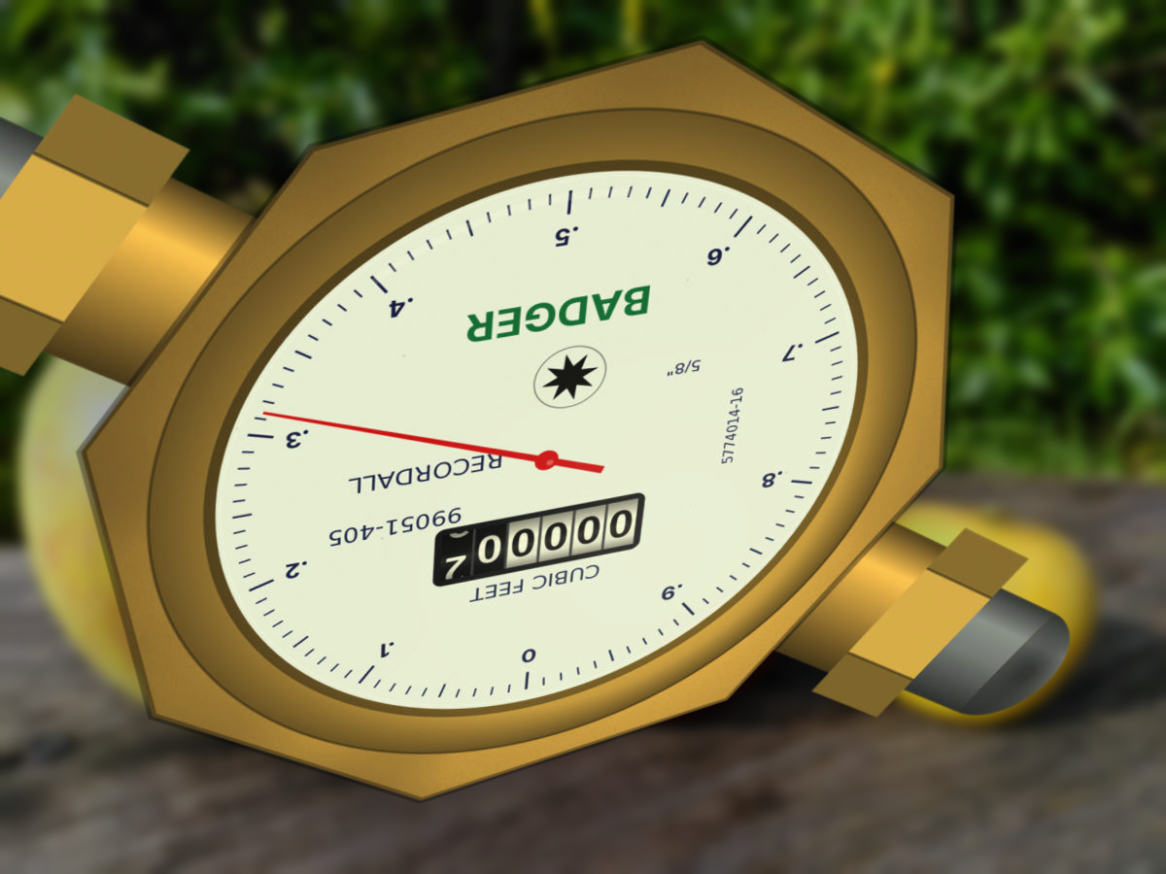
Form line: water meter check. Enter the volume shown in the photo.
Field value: 2.31 ft³
